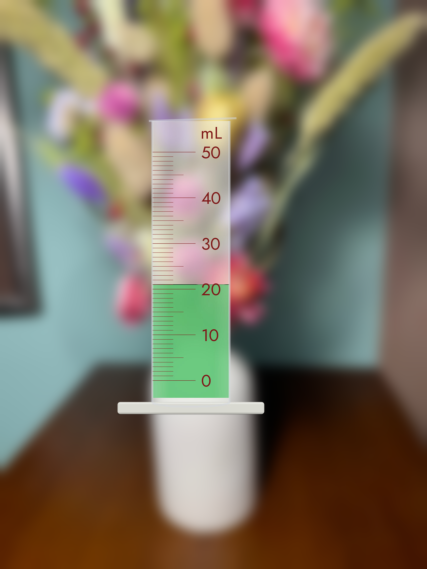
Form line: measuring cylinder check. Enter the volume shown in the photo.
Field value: 21 mL
